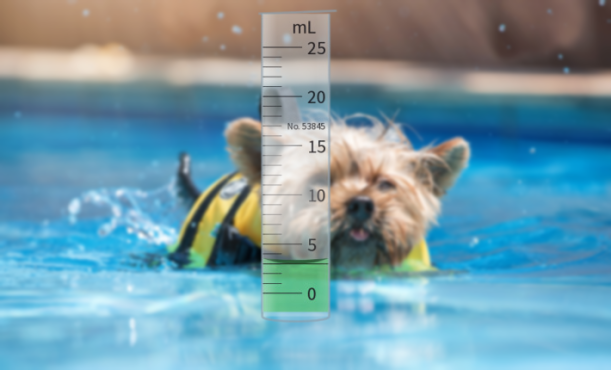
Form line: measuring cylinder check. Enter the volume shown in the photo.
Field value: 3 mL
